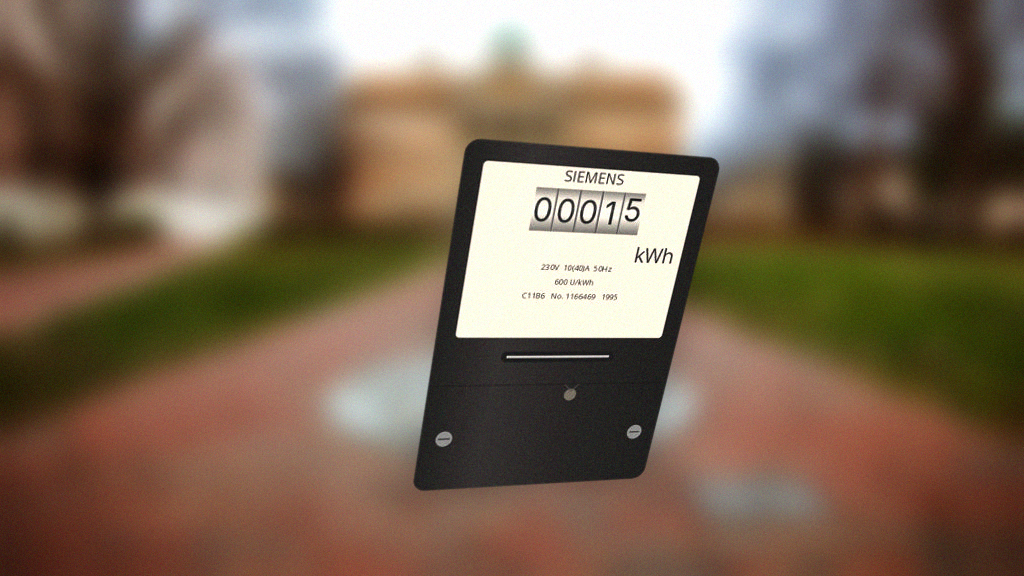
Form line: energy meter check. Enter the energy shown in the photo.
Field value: 15 kWh
